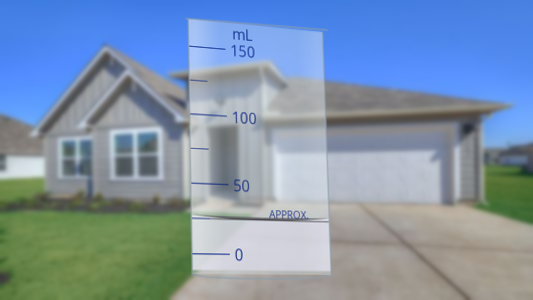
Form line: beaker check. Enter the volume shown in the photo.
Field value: 25 mL
